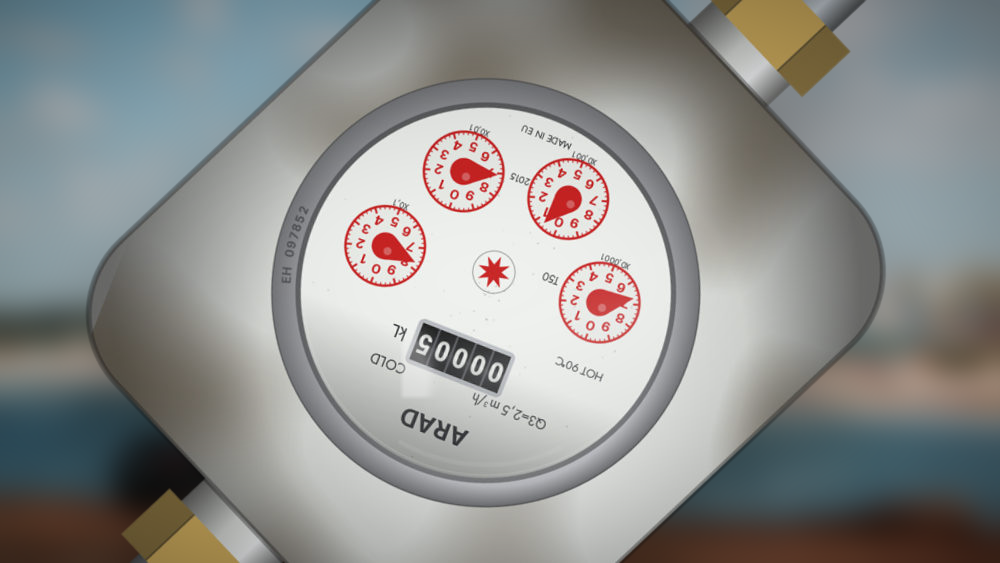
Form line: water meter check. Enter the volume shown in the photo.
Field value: 5.7706 kL
